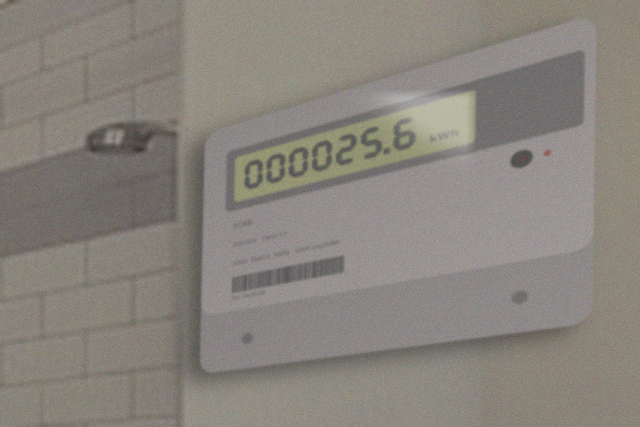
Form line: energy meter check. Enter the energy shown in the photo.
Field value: 25.6 kWh
